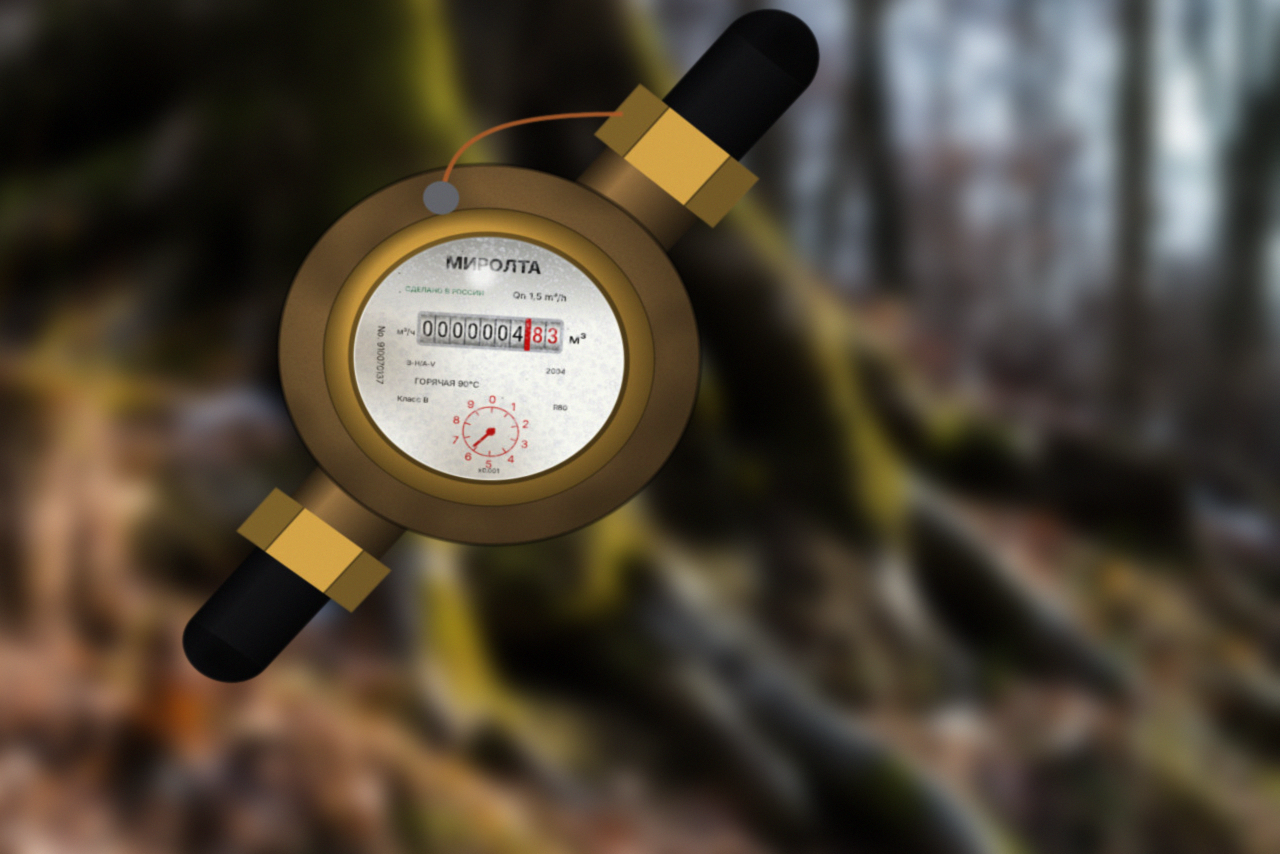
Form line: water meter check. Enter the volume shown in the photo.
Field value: 4.836 m³
